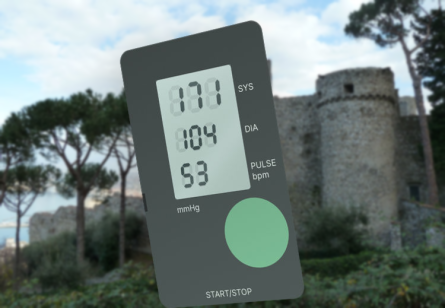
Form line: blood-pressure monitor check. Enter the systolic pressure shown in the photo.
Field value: 171 mmHg
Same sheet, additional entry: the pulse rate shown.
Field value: 53 bpm
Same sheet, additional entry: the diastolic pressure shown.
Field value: 104 mmHg
